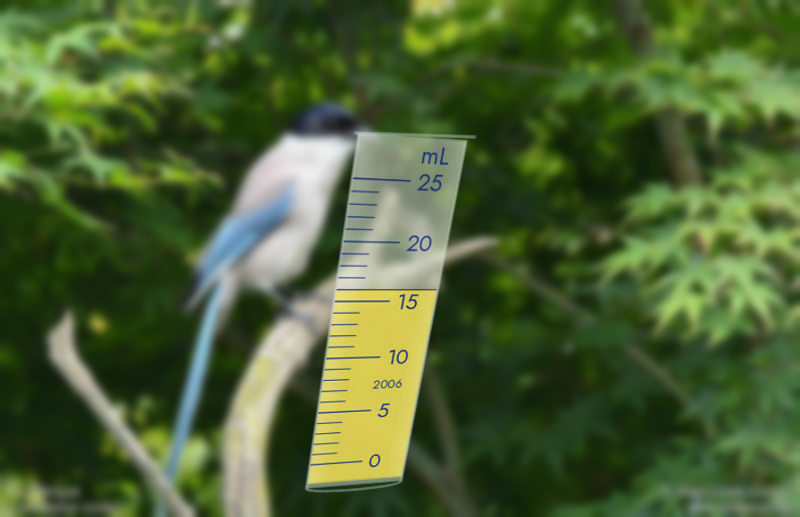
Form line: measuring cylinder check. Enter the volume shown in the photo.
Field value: 16 mL
